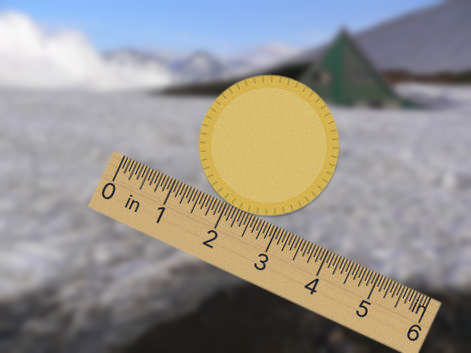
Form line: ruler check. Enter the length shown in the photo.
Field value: 2.5 in
